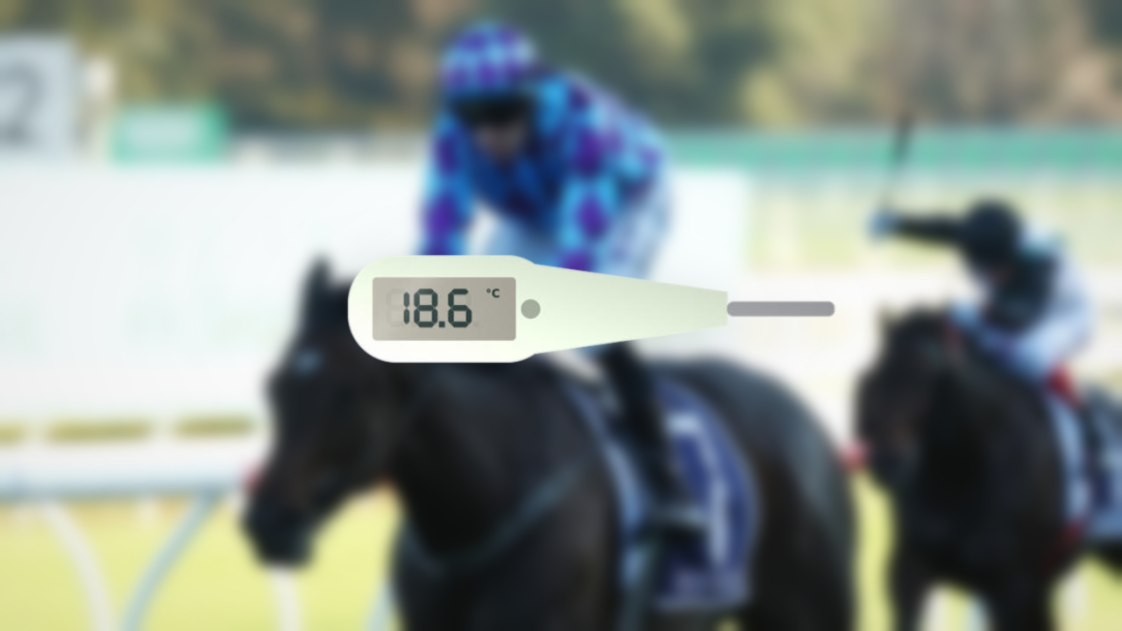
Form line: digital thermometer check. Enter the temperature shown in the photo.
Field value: 18.6 °C
